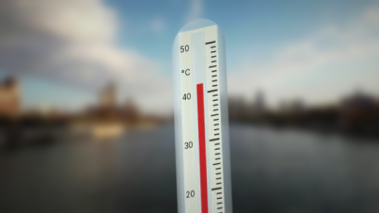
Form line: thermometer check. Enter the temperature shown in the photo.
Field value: 42 °C
